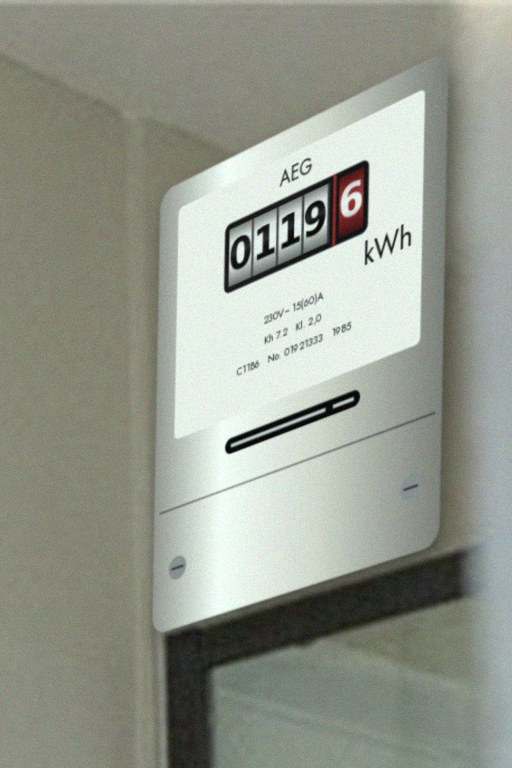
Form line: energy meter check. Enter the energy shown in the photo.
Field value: 119.6 kWh
